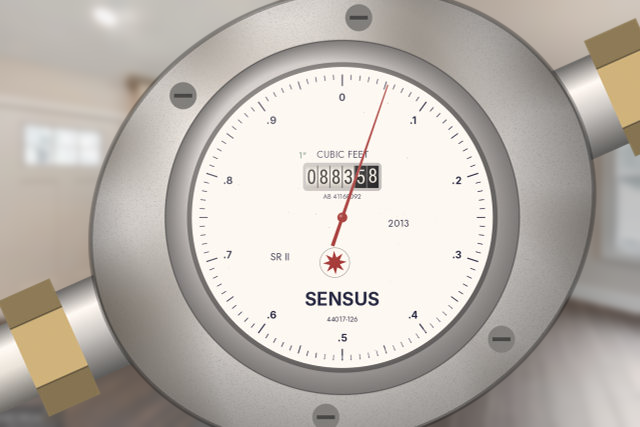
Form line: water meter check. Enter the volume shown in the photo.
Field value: 88358.05 ft³
